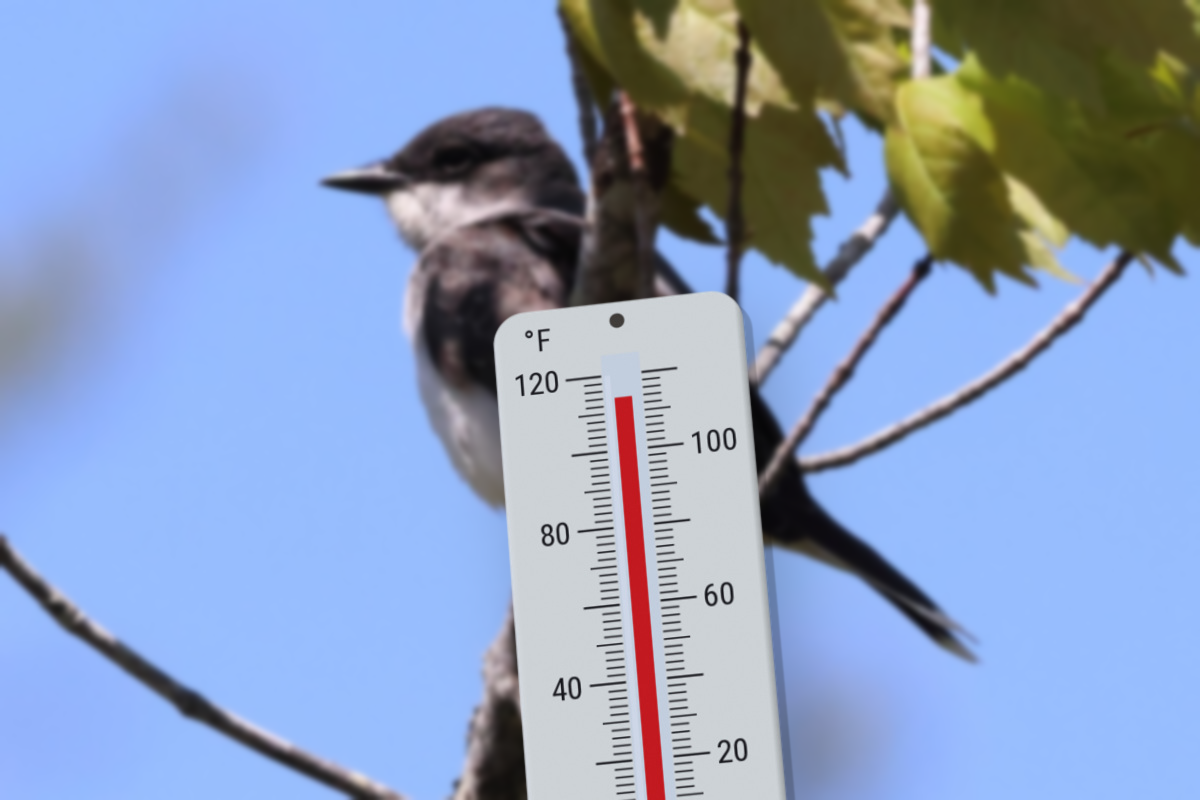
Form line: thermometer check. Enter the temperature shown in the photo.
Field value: 114 °F
